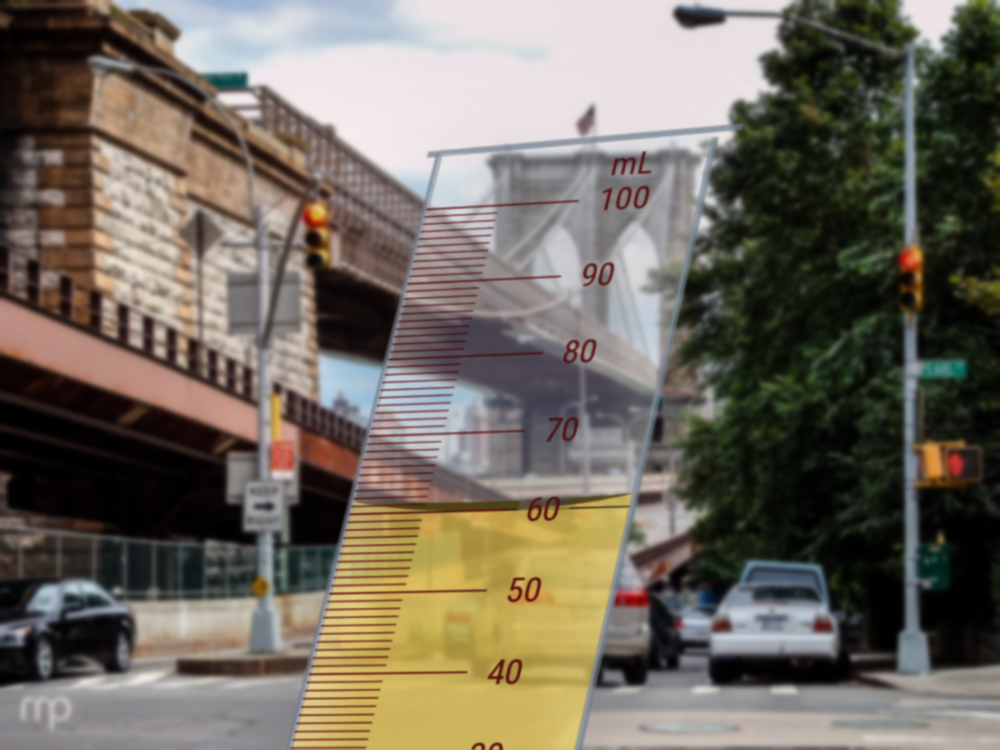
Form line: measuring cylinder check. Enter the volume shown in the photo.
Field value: 60 mL
